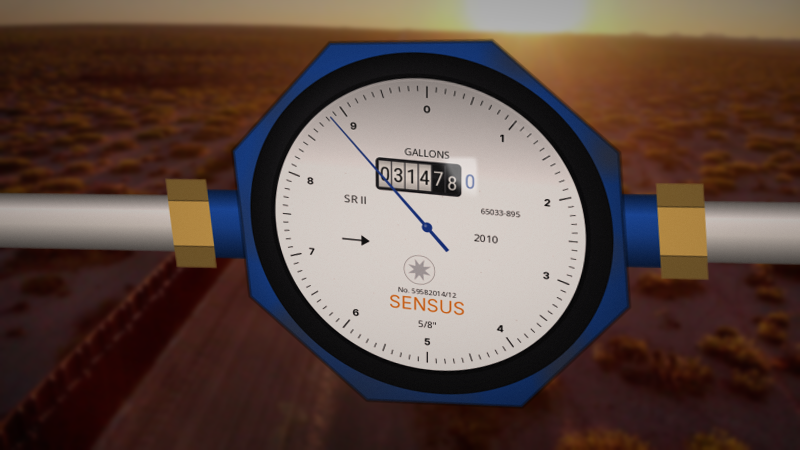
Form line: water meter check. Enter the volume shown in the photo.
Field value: 314778.8 gal
